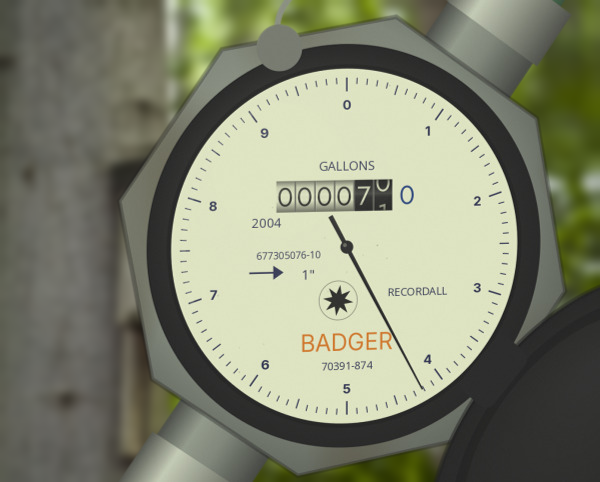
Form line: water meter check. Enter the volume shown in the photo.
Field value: 704.2 gal
